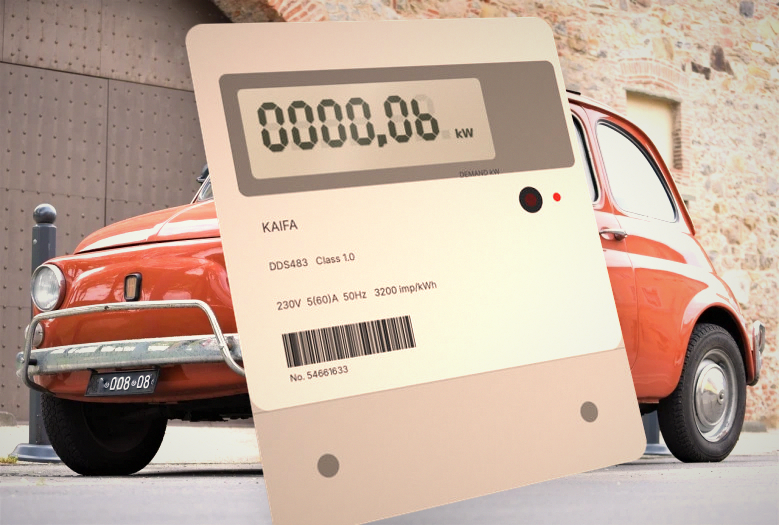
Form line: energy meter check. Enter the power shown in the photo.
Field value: 0.06 kW
